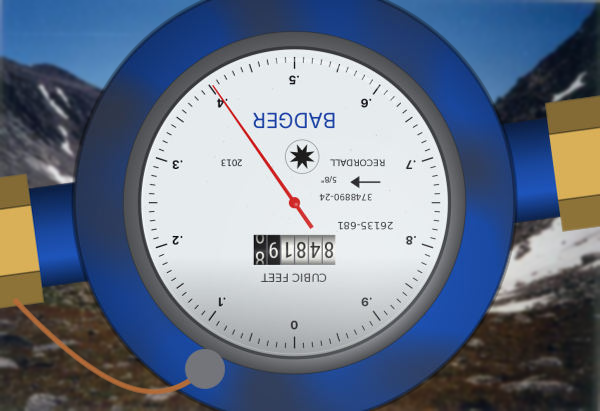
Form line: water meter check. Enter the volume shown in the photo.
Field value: 848198.40 ft³
